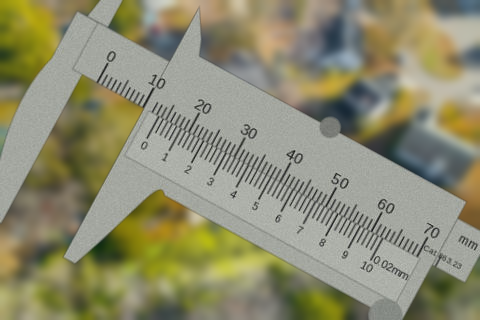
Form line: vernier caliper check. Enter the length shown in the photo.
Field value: 13.5 mm
